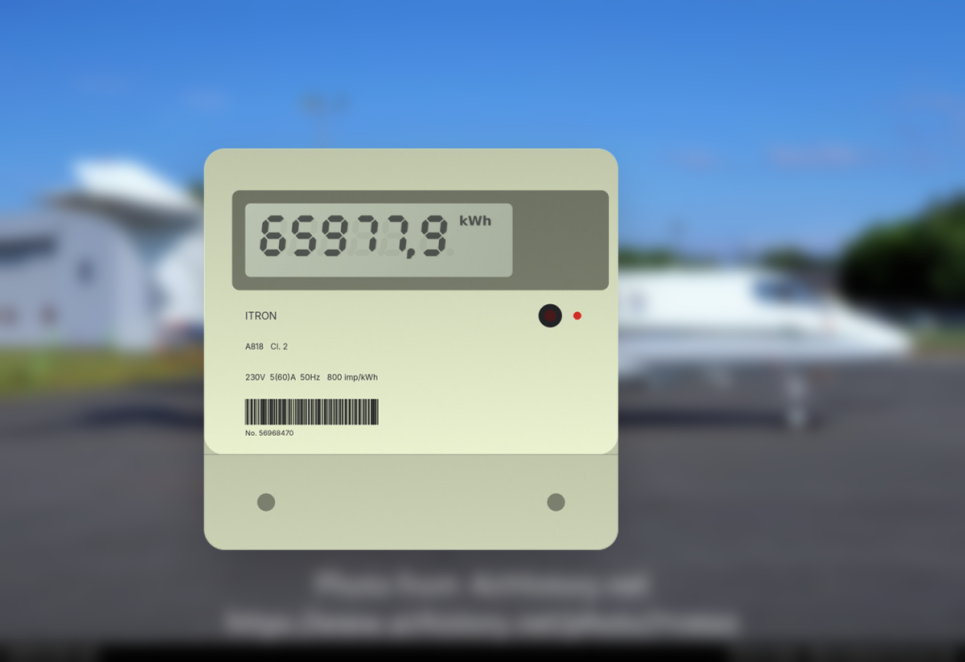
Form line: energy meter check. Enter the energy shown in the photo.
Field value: 65977.9 kWh
